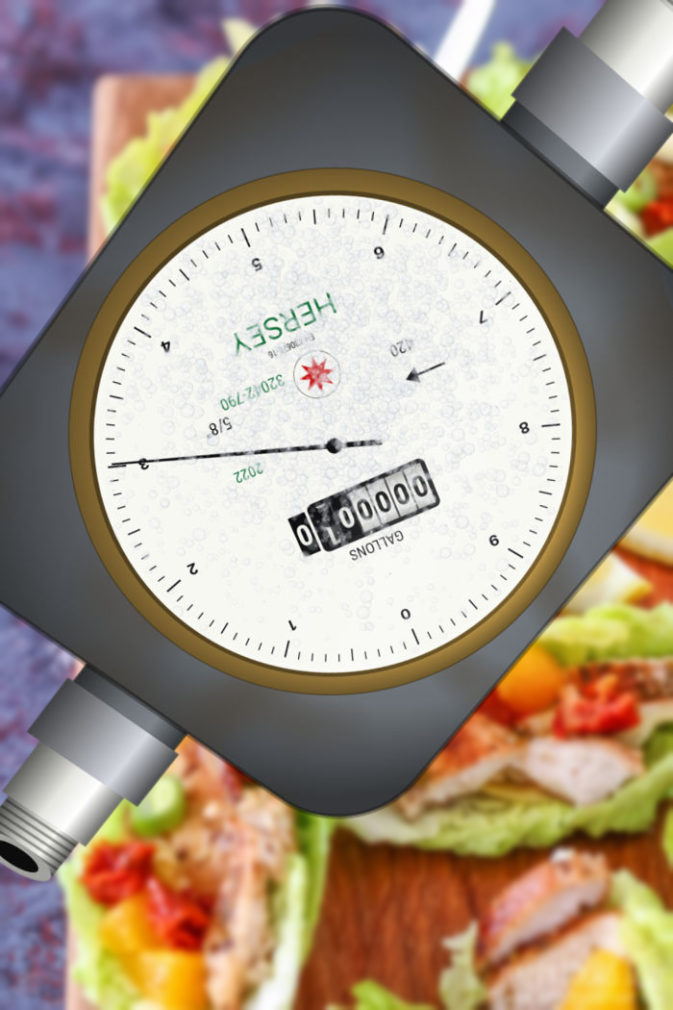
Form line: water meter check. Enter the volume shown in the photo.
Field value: 13.0 gal
